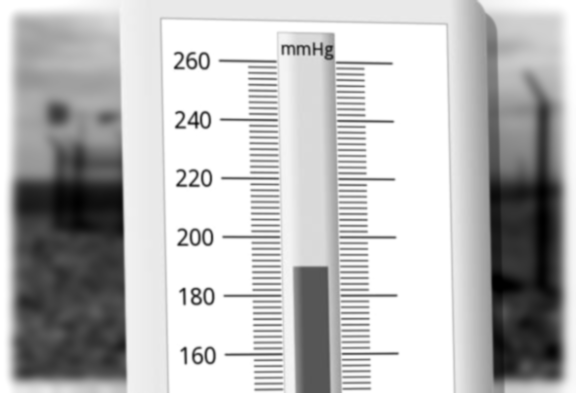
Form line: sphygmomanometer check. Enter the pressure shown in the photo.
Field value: 190 mmHg
